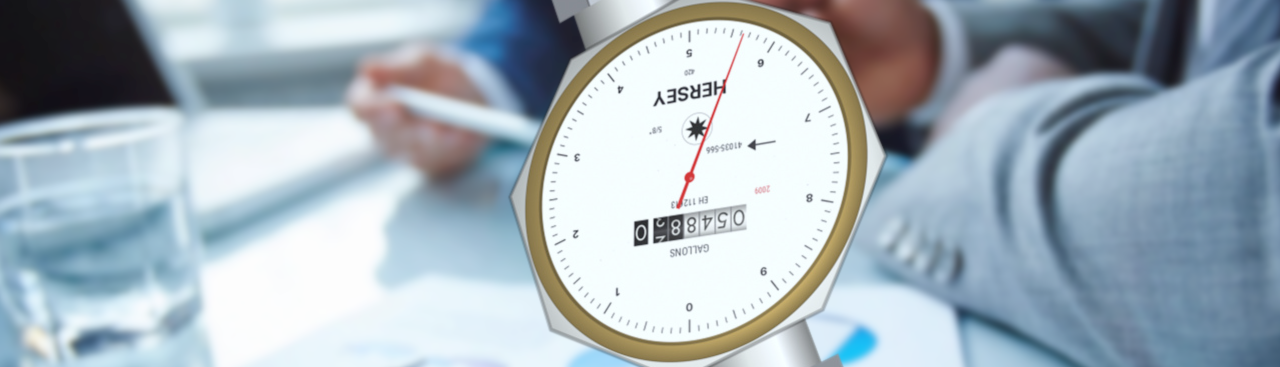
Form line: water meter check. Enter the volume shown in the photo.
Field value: 548825.6 gal
